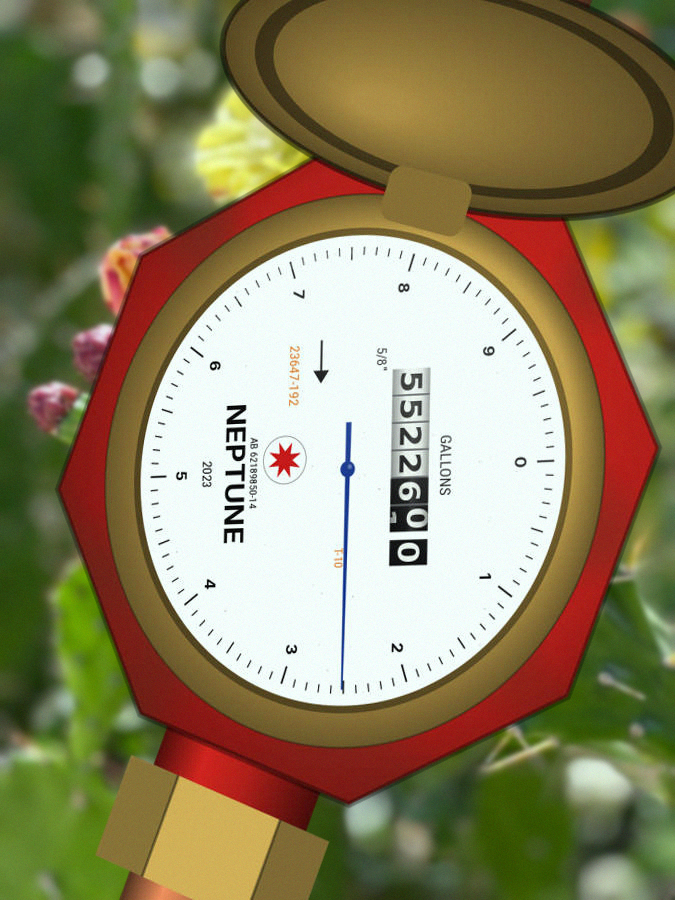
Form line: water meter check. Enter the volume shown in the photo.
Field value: 5522602.5 gal
